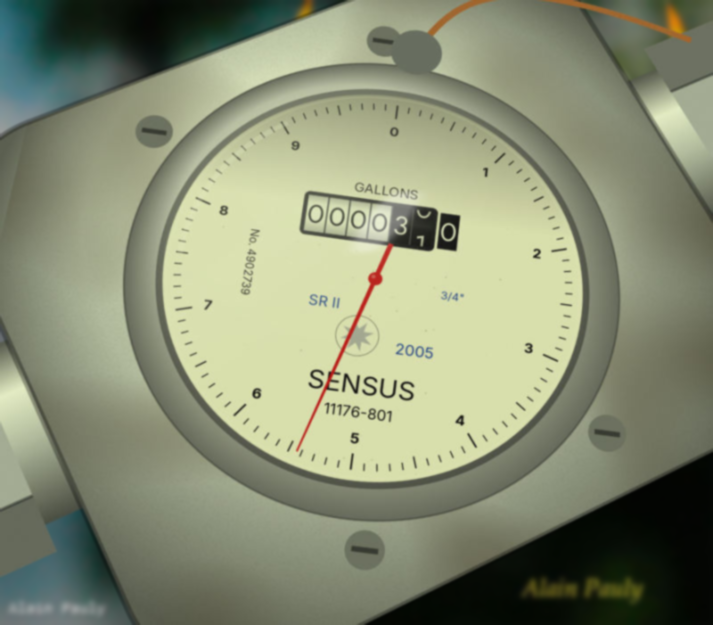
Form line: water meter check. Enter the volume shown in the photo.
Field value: 305.4 gal
